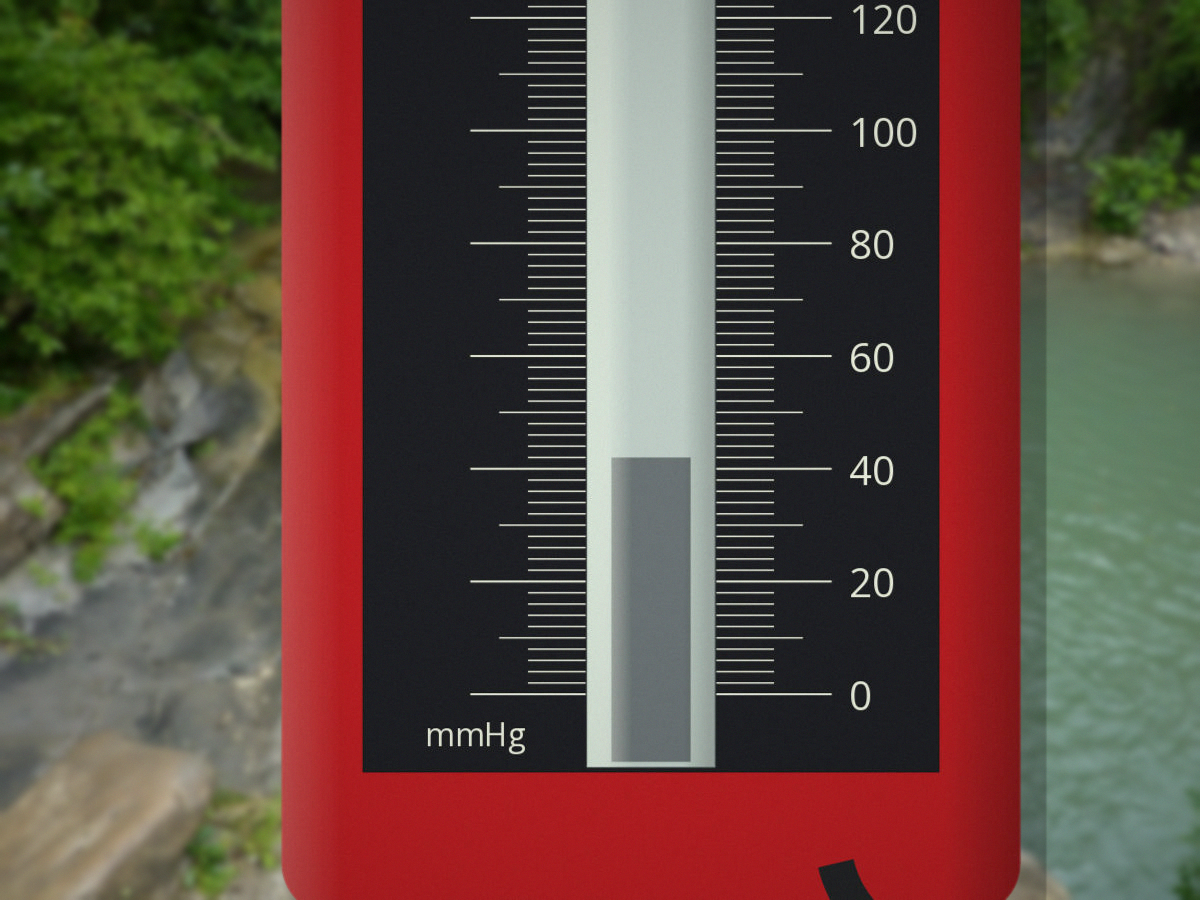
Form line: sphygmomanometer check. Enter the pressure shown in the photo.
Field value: 42 mmHg
